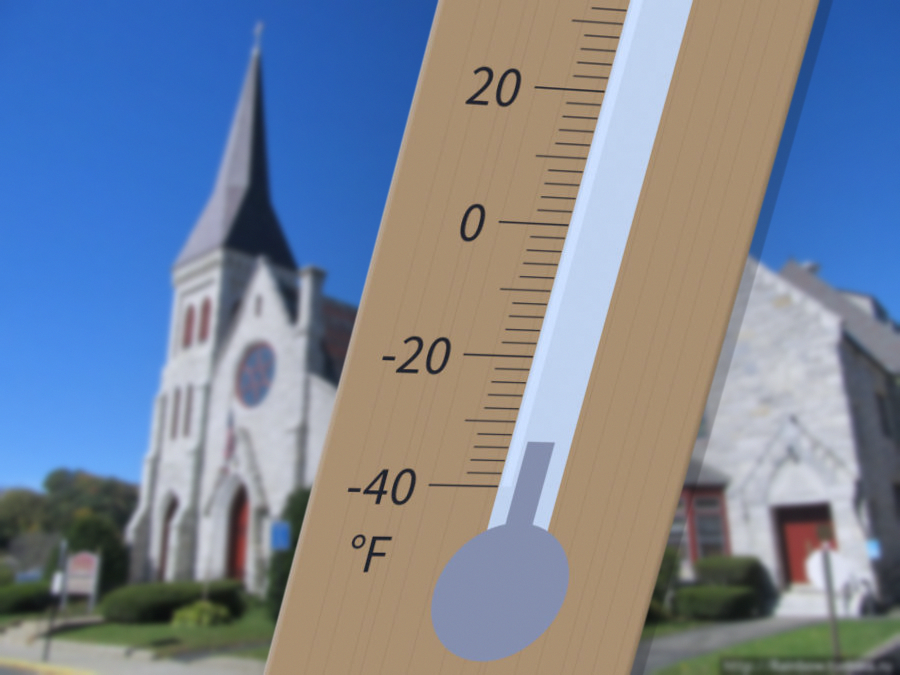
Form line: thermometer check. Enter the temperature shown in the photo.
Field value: -33 °F
